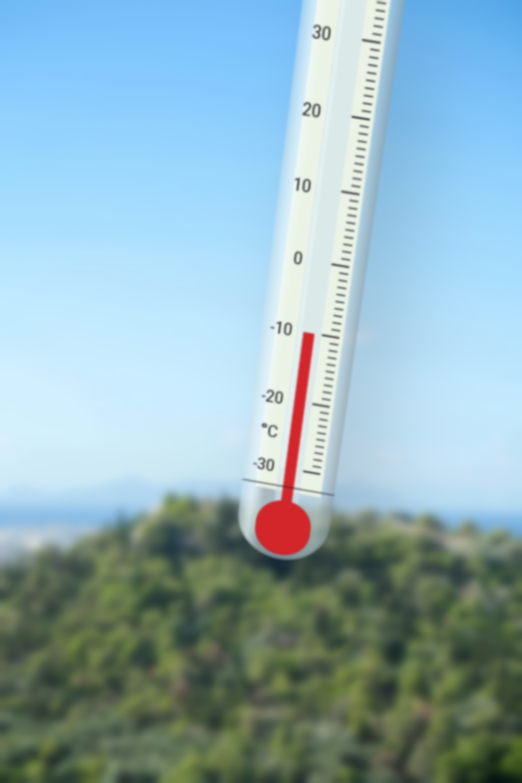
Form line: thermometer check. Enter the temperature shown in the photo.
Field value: -10 °C
